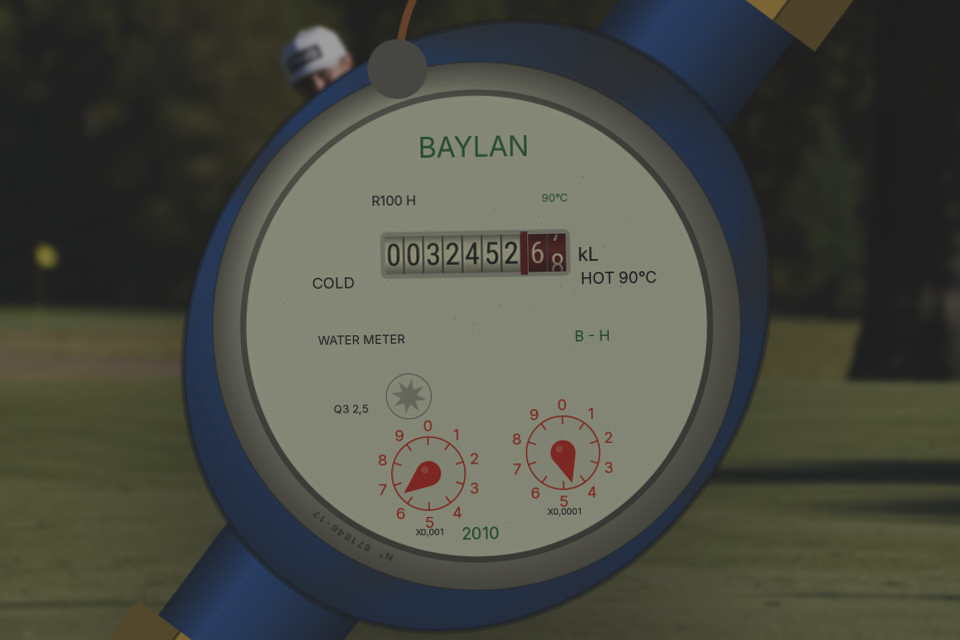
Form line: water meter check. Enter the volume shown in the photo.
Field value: 32452.6764 kL
